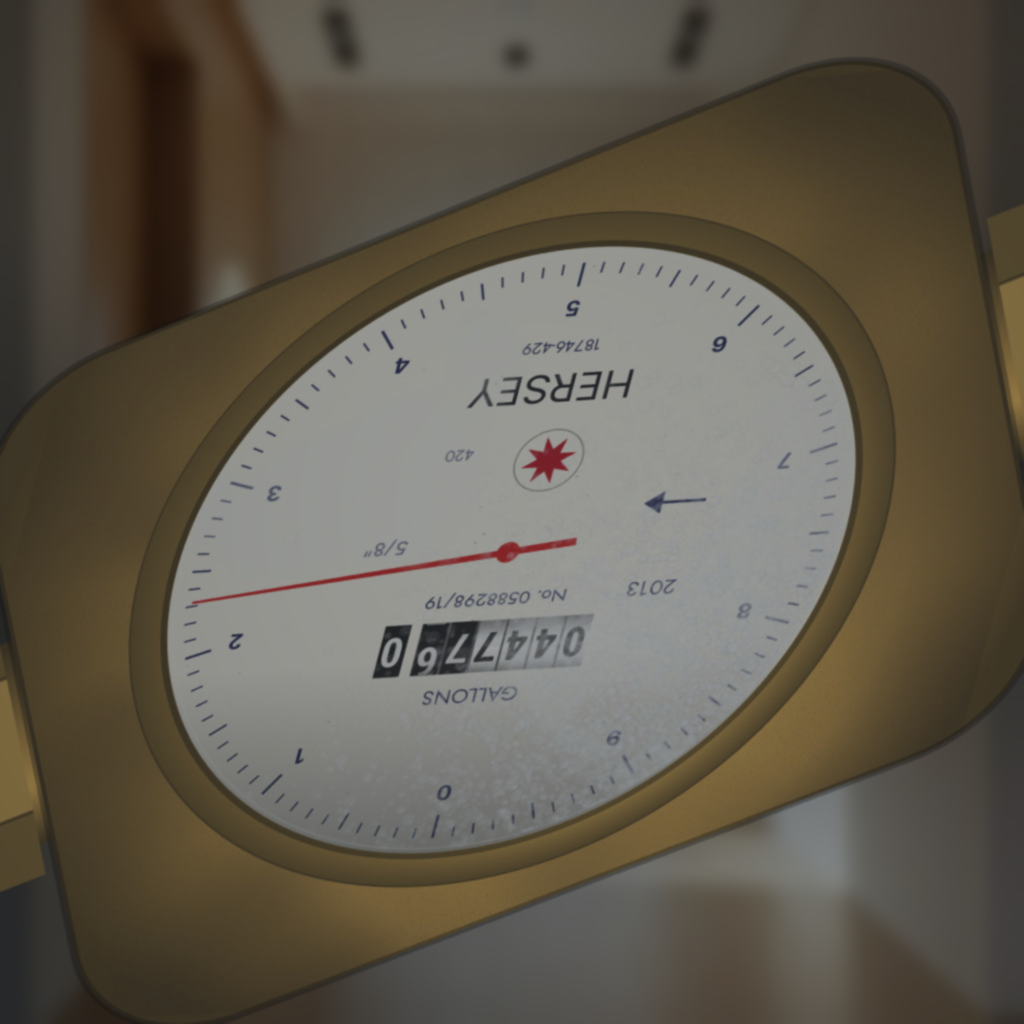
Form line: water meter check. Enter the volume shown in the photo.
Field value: 447762.3 gal
